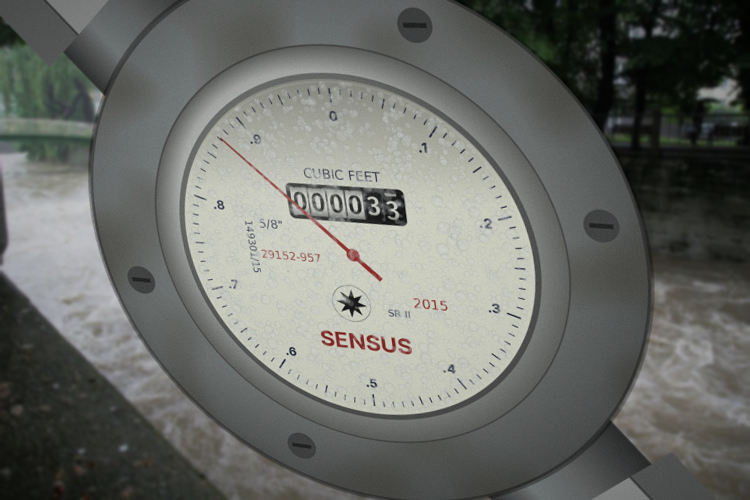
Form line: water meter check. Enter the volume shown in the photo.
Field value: 32.87 ft³
